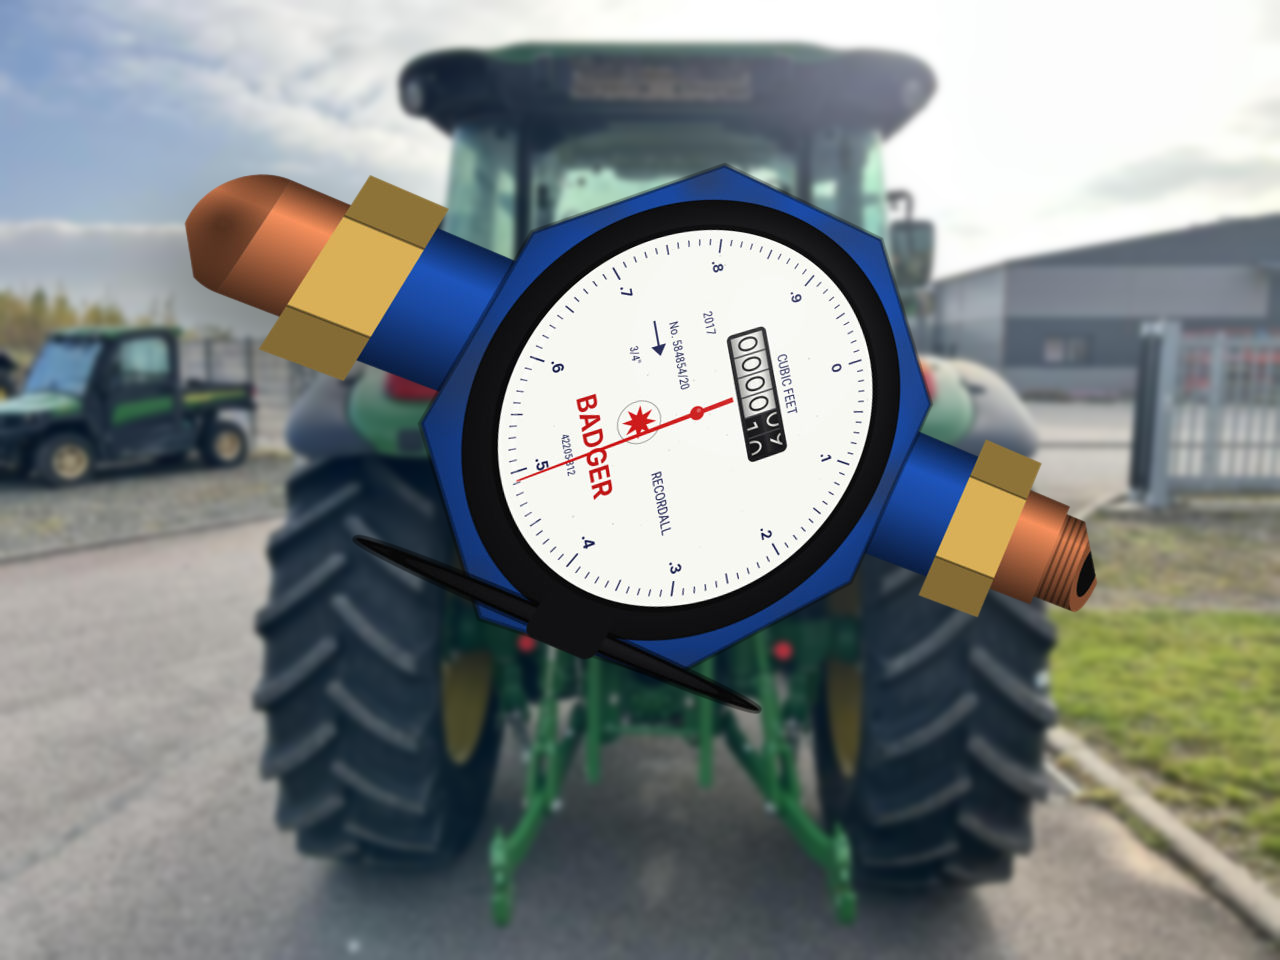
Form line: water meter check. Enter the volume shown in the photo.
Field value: 9.49 ft³
